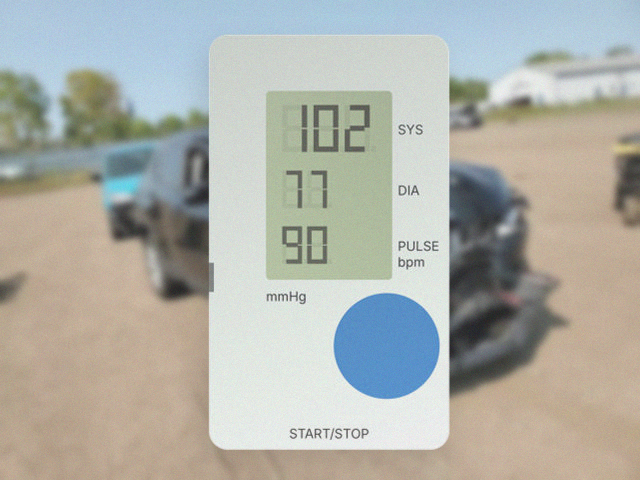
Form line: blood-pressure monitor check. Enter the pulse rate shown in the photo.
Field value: 90 bpm
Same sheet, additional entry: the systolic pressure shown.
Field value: 102 mmHg
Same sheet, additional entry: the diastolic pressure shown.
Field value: 77 mmHg
